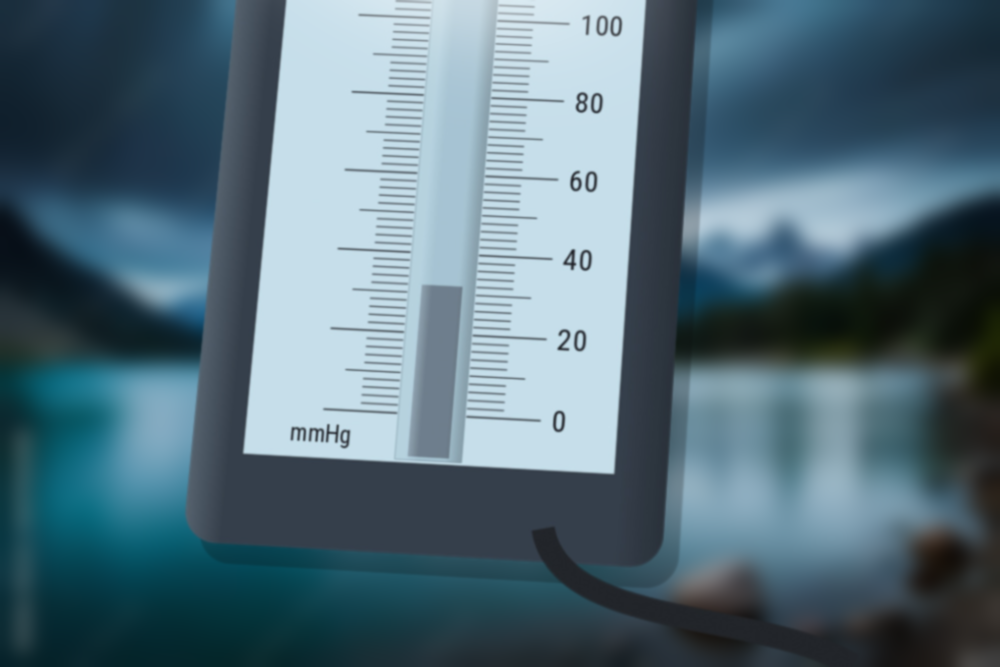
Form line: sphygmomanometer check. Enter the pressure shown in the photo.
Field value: 32 mmHg
